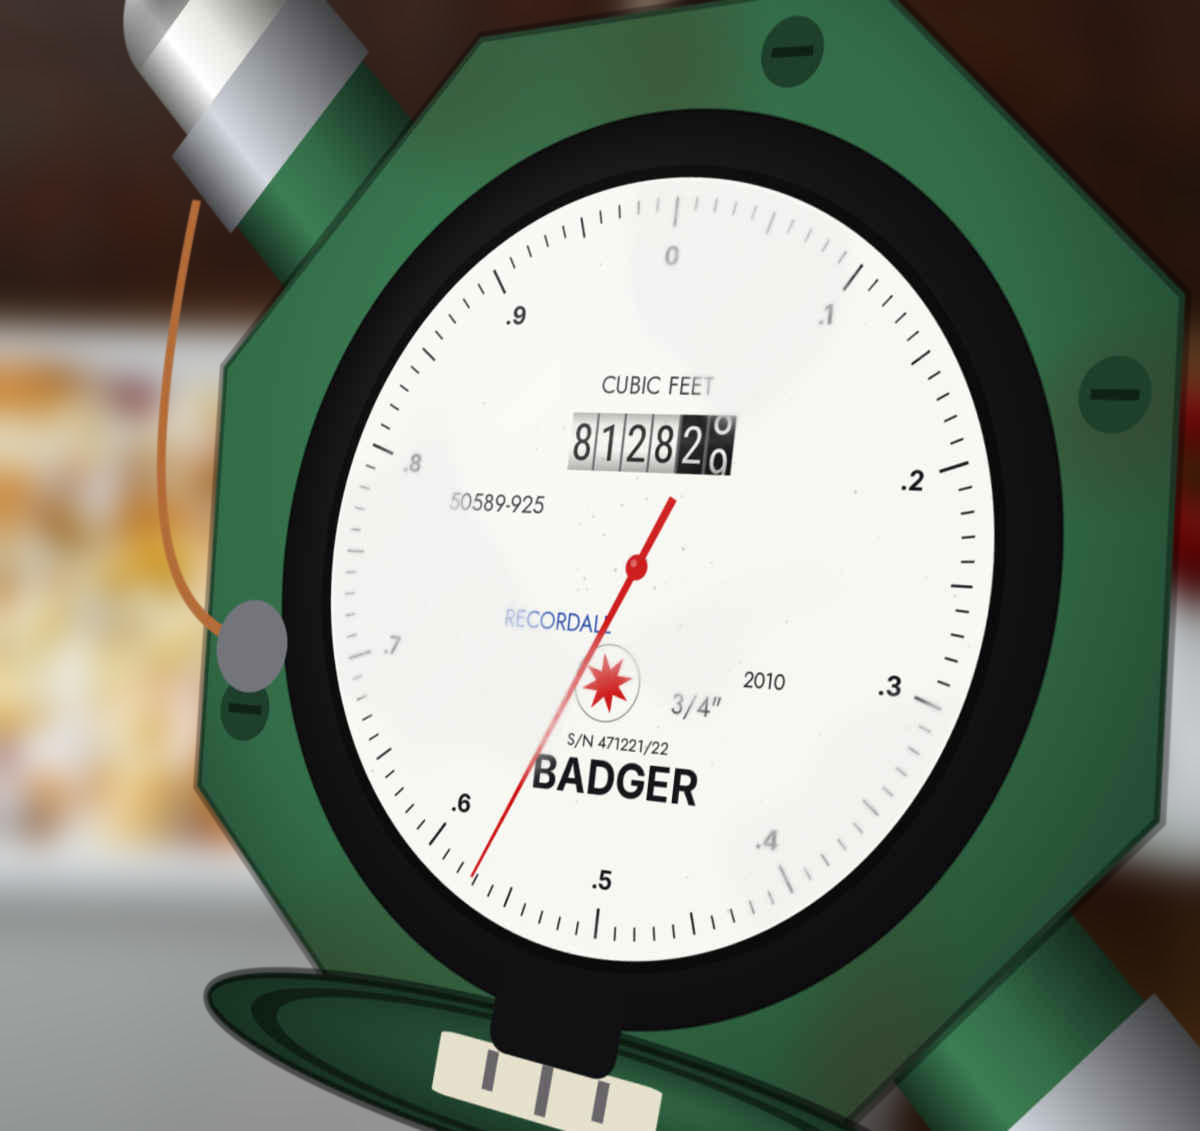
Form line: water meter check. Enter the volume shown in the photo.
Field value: 812828.57 ft³
